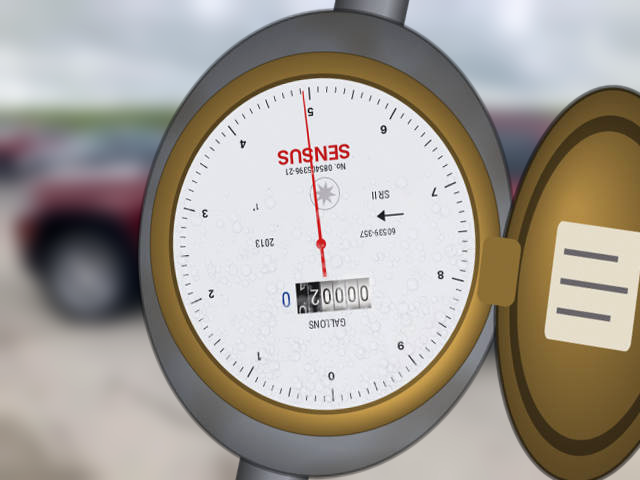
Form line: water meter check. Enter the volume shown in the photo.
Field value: 204.9 gal
